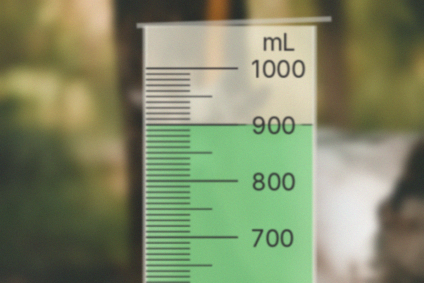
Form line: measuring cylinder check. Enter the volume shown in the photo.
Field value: 900 mL
